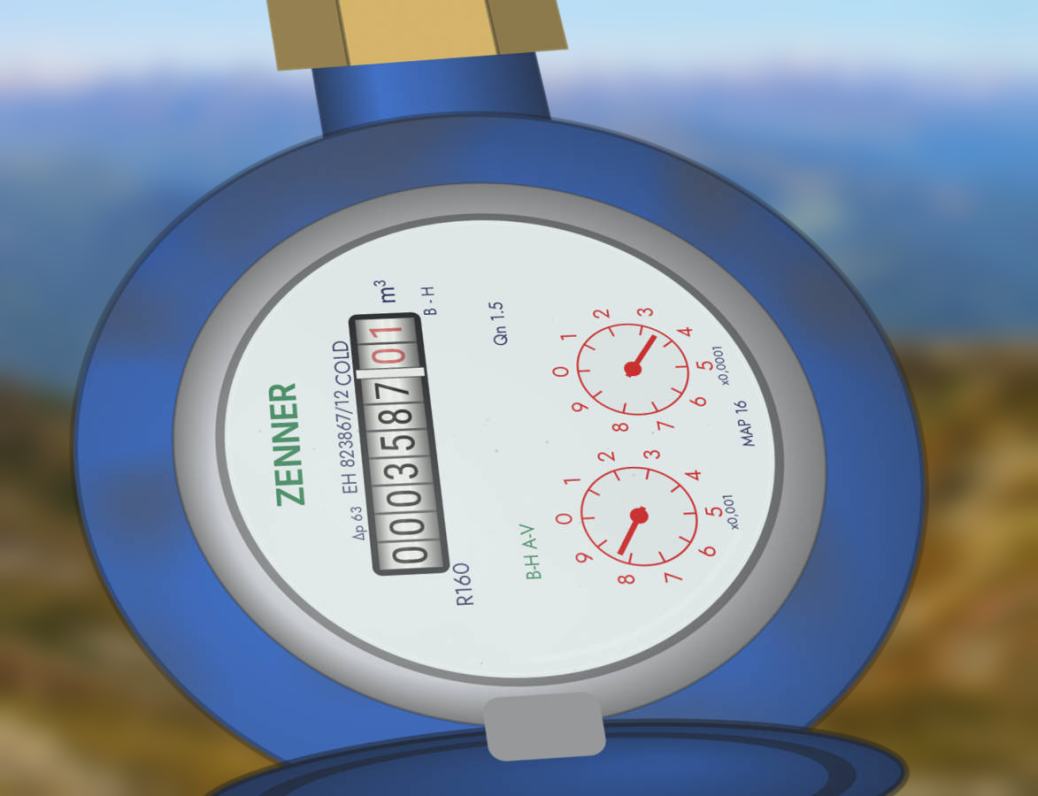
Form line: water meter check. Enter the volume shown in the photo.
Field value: 3587.0183 m³
